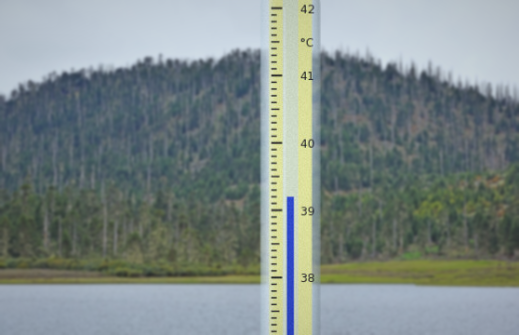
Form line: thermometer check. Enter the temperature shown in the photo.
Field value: 39.2 °C
